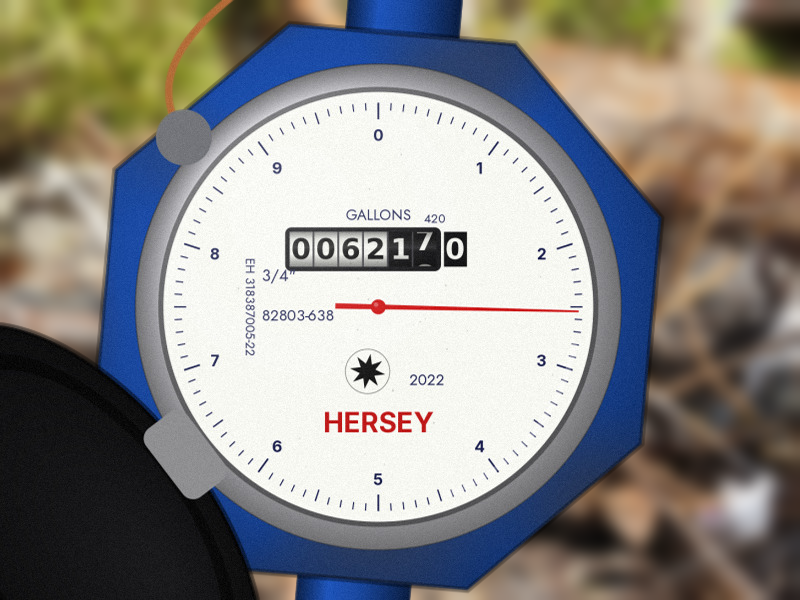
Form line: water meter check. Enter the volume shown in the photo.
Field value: 62172.5 gal
